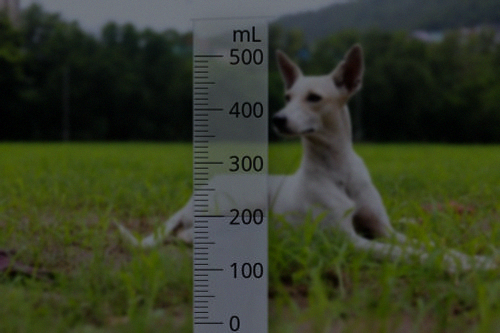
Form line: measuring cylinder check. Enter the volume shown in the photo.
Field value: 200 mL
